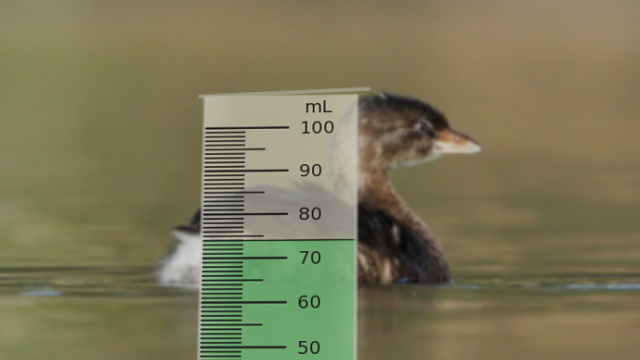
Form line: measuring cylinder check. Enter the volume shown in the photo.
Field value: 74 mL
